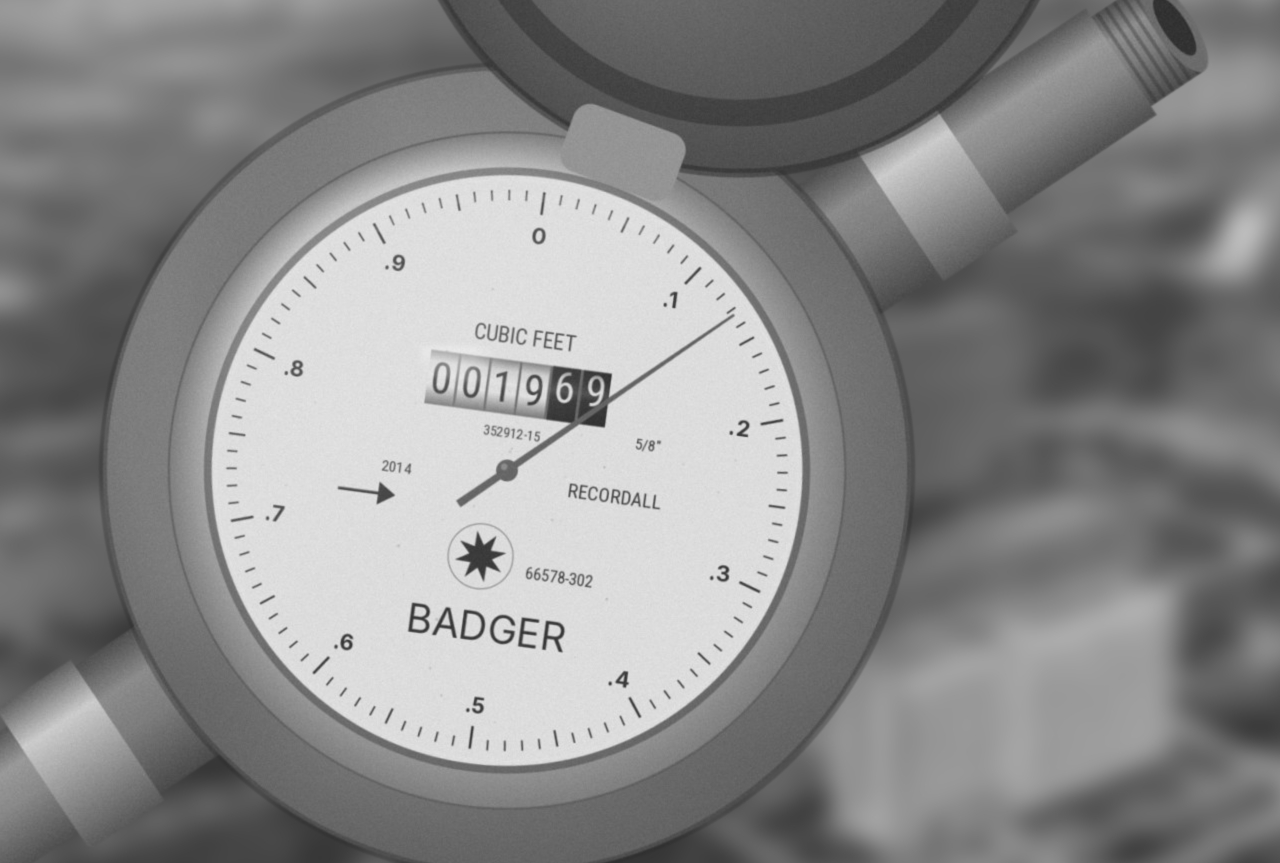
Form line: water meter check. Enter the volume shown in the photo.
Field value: 1969.13 ft³
